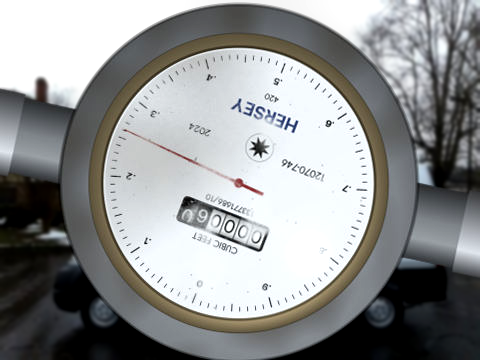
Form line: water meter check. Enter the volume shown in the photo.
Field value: 60.26 ft³
